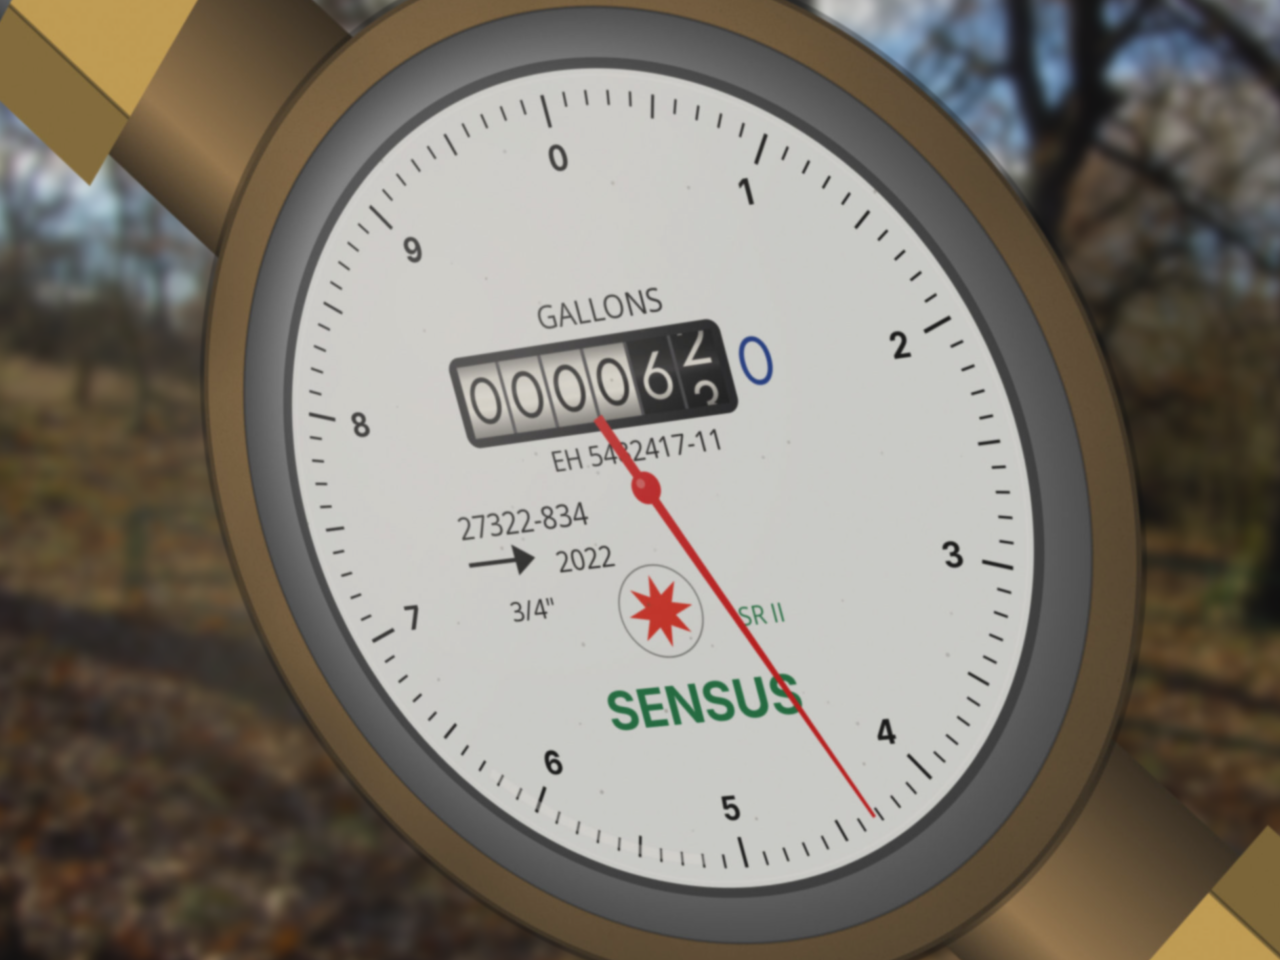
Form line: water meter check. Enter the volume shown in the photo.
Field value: 624.3 gal
